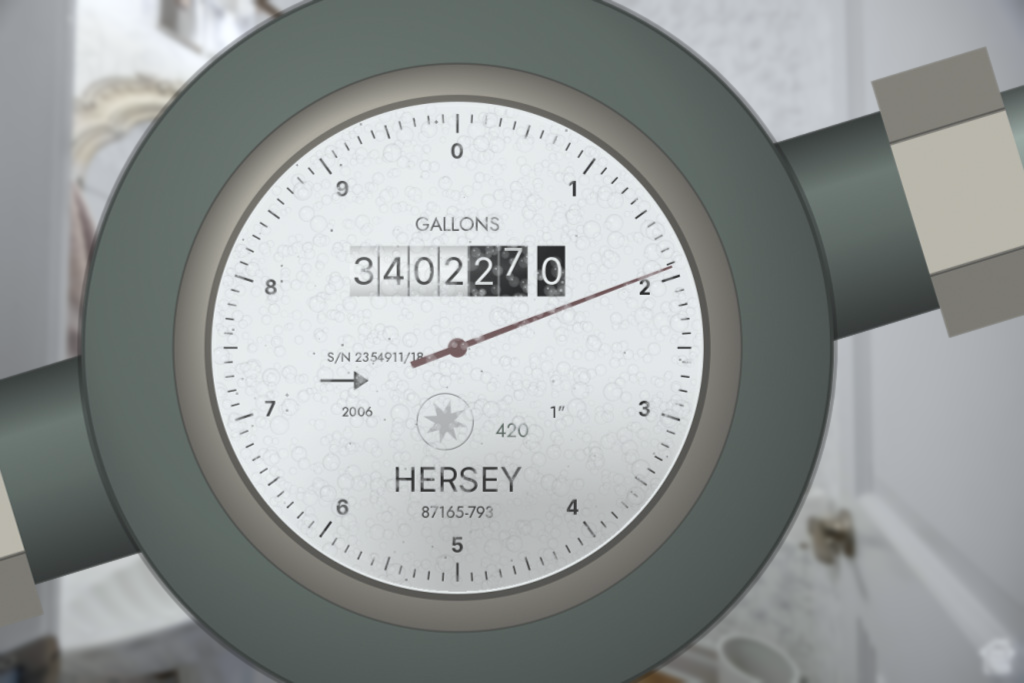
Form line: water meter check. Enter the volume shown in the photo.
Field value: 3402271.9 gal
